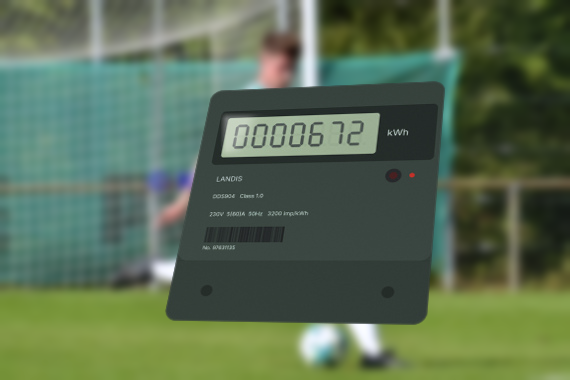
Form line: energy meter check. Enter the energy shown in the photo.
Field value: 672 kWh
